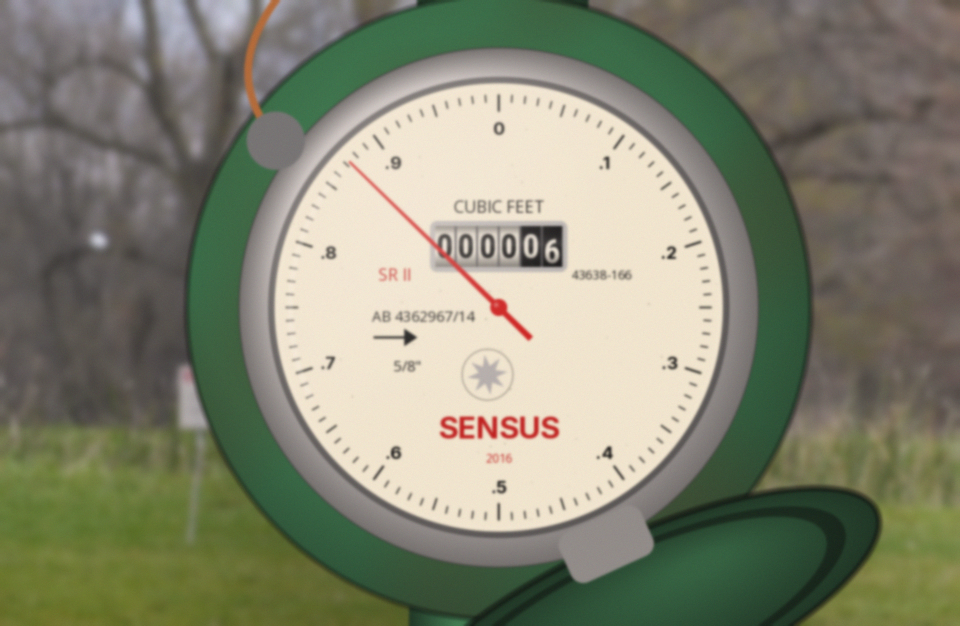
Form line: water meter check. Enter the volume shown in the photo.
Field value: 5.87 ft³
